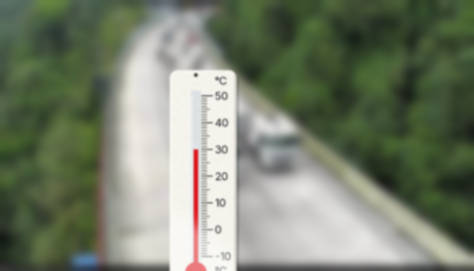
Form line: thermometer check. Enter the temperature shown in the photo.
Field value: 30 °C
